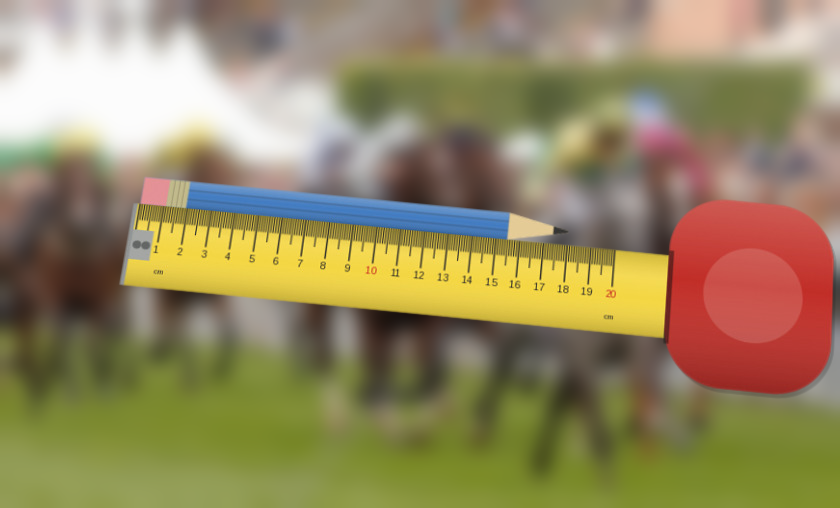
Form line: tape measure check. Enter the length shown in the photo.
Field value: 18 cm
